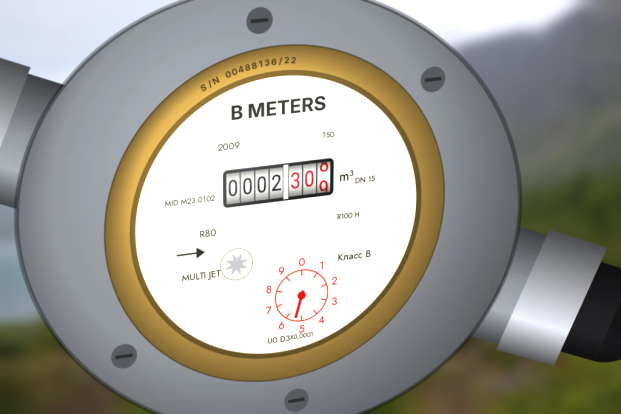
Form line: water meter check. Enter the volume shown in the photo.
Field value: 2.3085 m³
